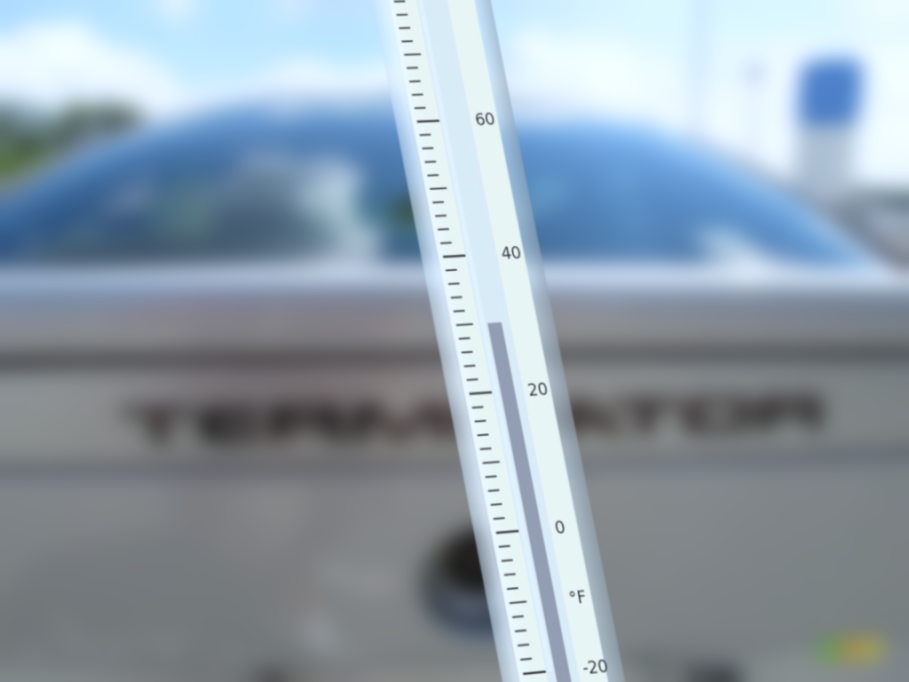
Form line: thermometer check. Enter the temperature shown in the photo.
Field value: 30 °F
